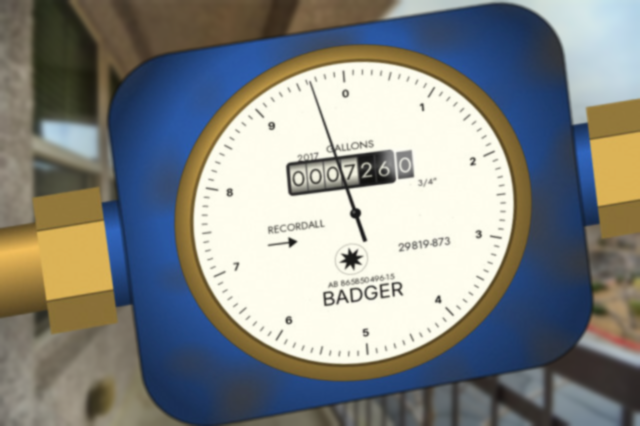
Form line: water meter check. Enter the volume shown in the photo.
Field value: 7259.6 gal
